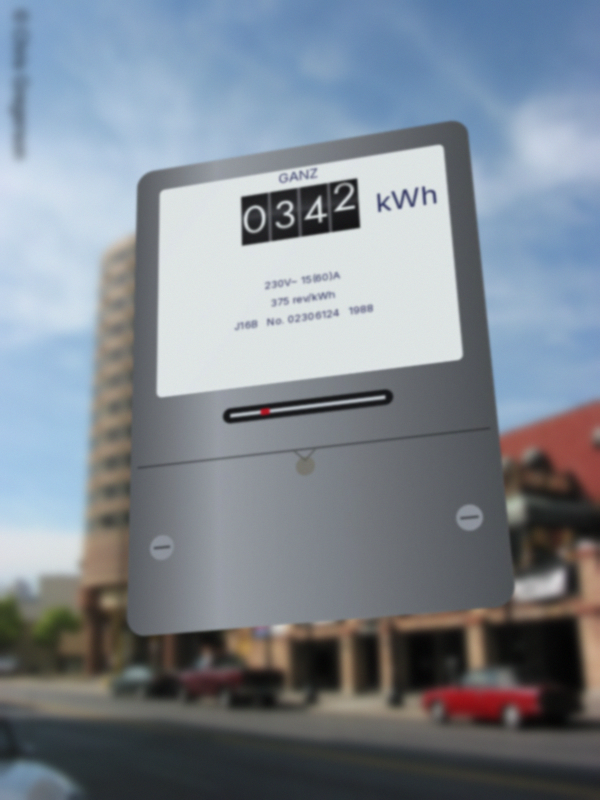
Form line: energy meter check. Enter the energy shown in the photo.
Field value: 342 kWh
